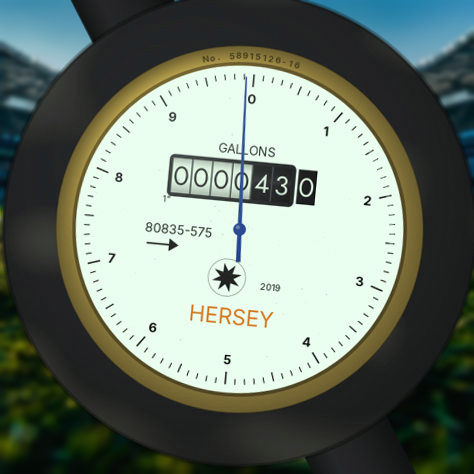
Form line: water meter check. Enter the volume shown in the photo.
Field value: 429.9 gal
